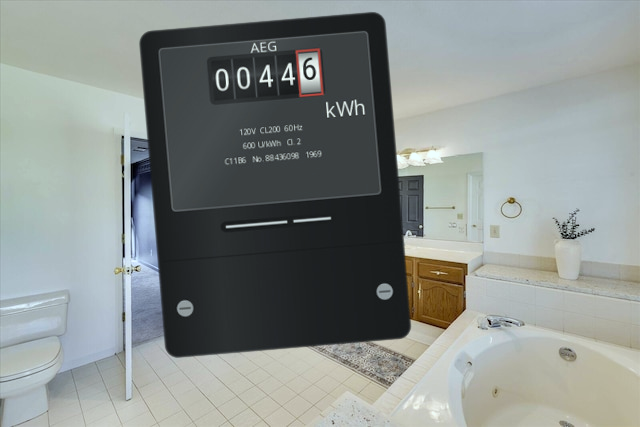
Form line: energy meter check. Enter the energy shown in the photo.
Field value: 44.6 kWh
